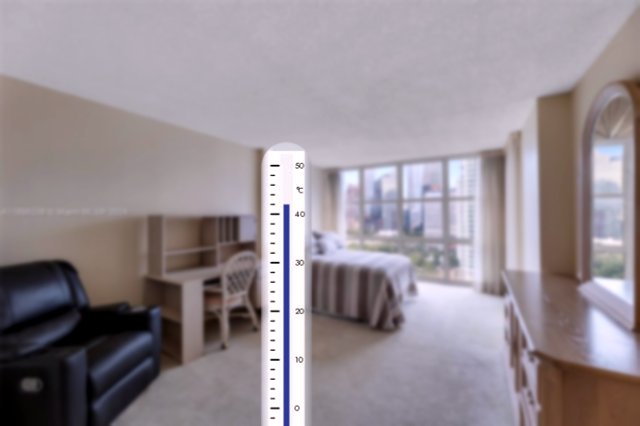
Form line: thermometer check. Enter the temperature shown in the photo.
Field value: 42 °C
